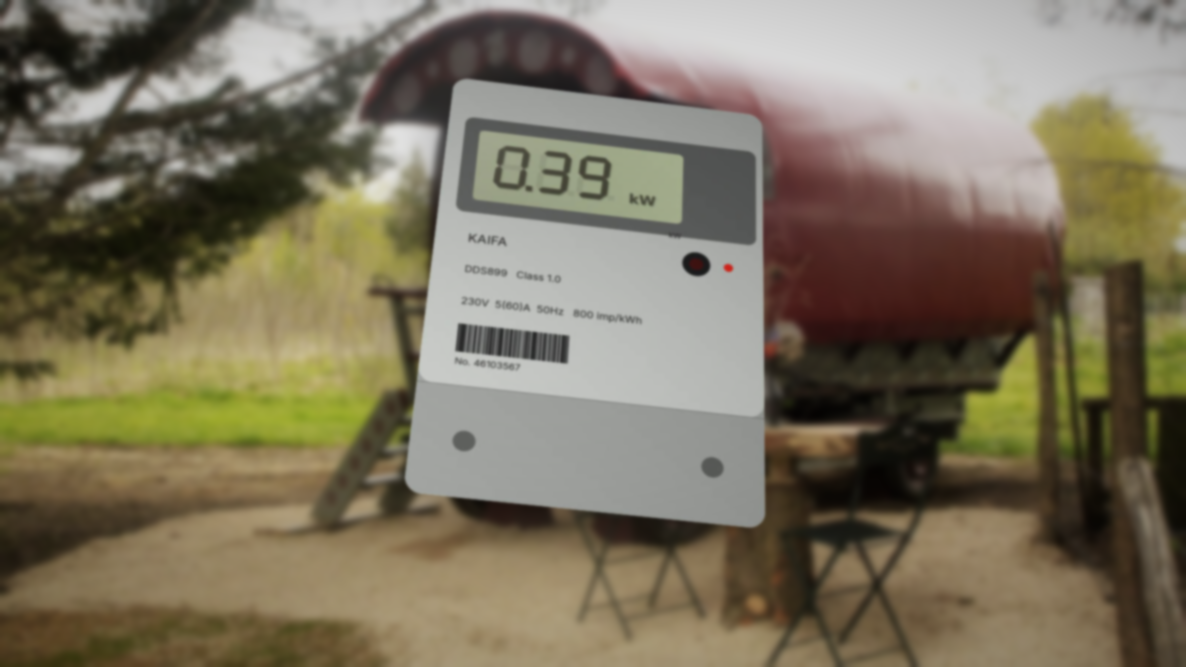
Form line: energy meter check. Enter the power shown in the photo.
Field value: 0.39 kW
